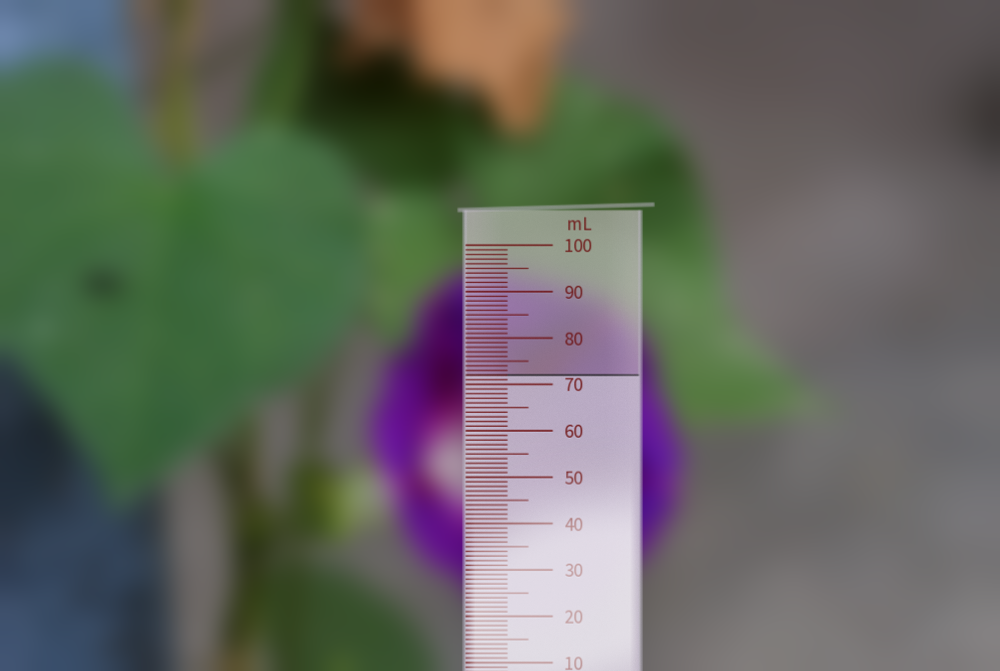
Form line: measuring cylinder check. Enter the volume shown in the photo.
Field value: 72 mL
